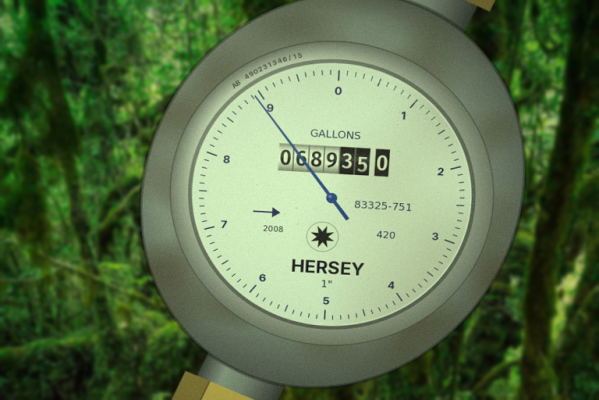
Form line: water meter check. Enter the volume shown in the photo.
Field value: 689348.9 gal
